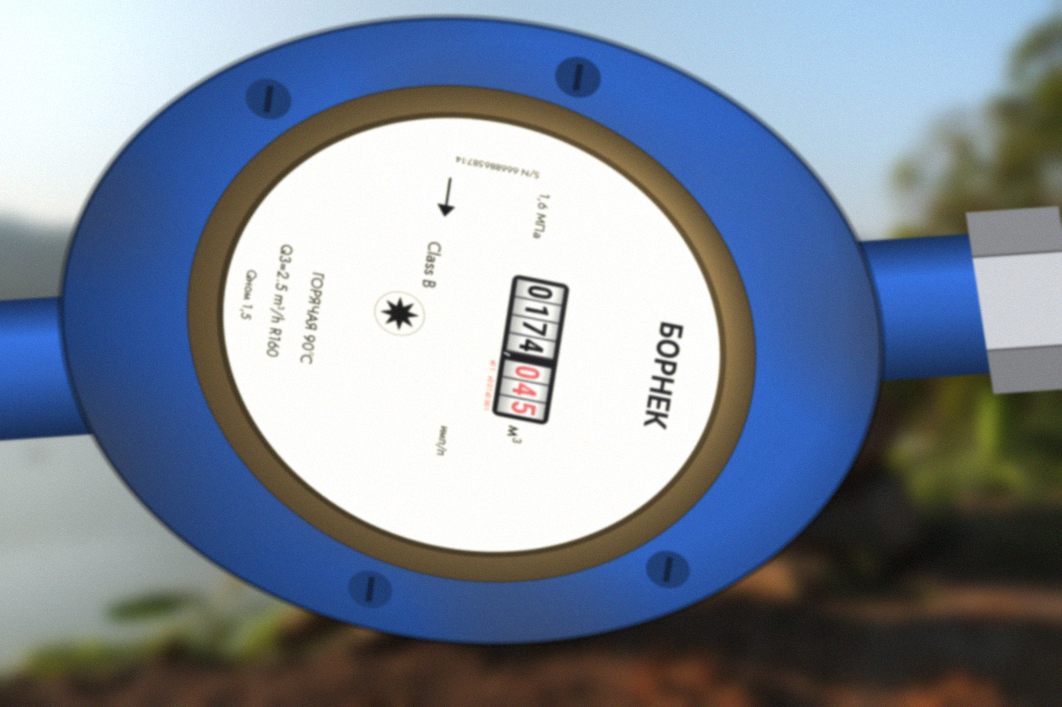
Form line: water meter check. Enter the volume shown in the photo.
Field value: 174.045 m³
